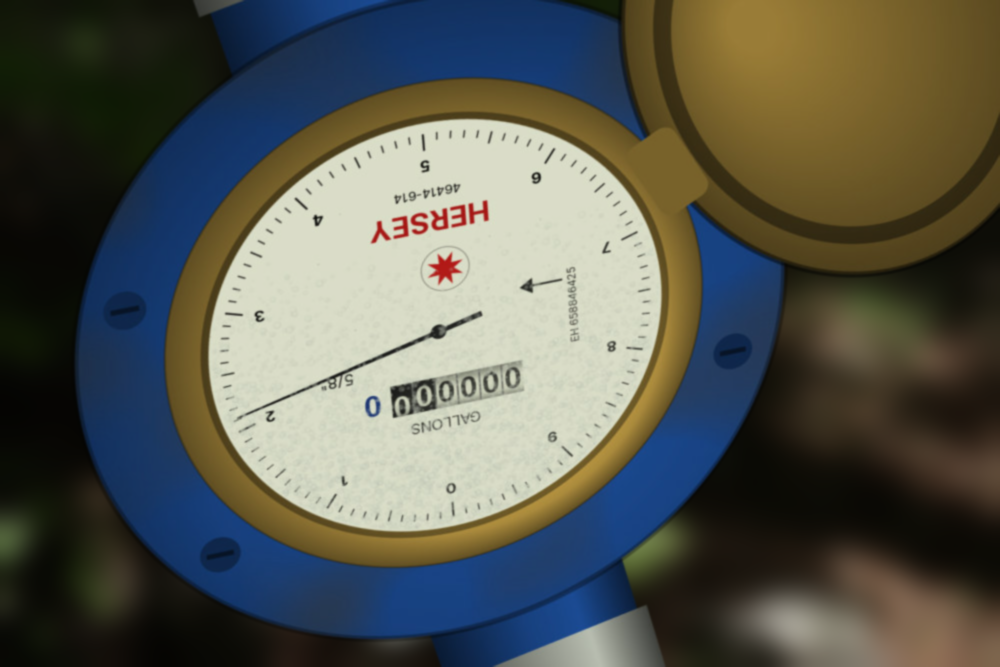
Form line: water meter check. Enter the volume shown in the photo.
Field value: 2.1 gal
